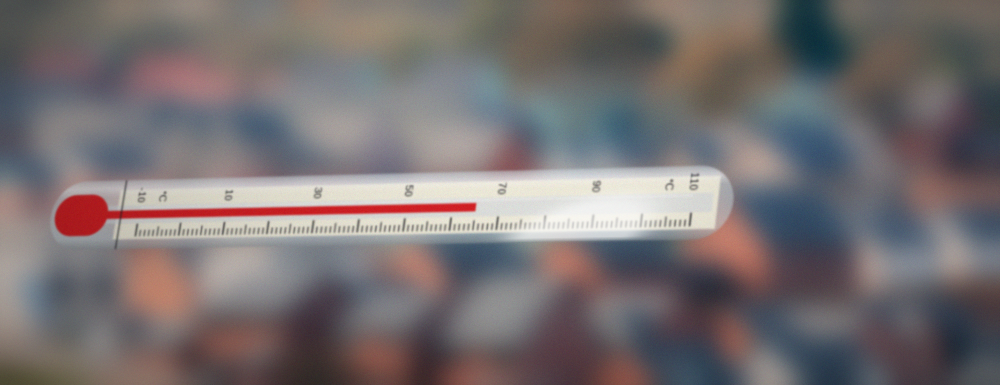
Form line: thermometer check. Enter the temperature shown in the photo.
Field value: 65 °C
